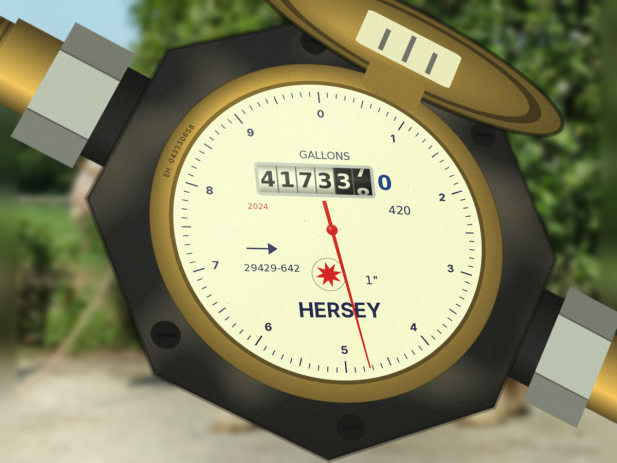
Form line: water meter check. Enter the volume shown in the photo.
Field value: 4173374.7 gal
